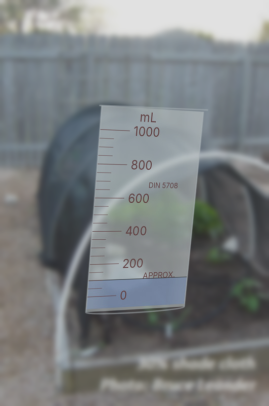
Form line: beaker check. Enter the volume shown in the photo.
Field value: 100 mL
